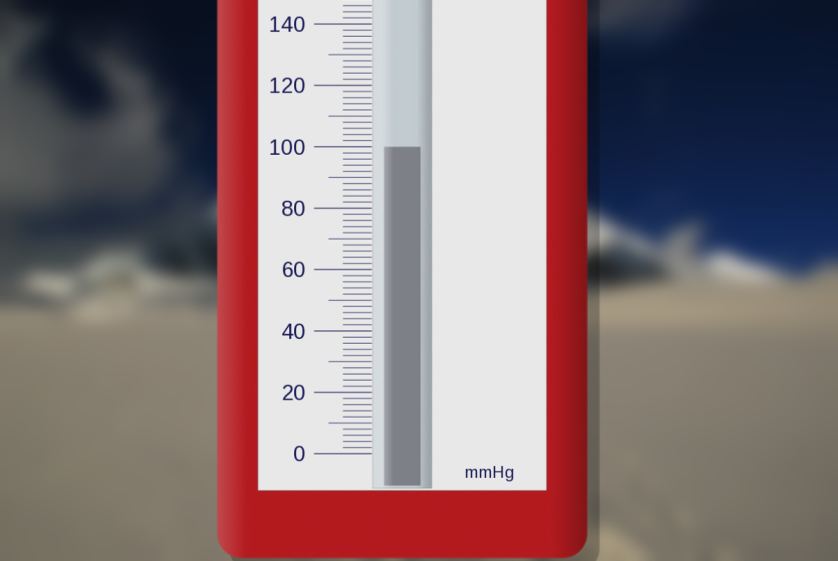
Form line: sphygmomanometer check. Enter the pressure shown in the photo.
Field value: 100 mmHg
